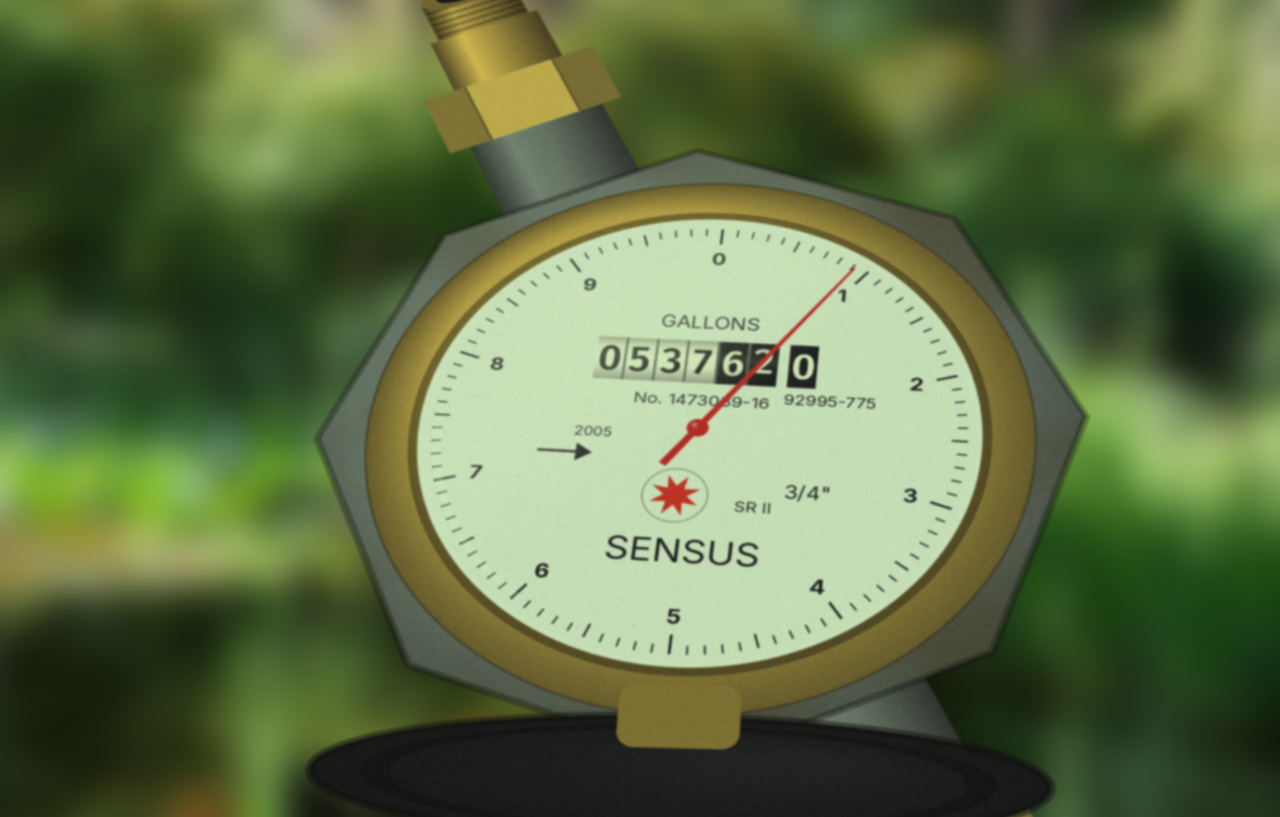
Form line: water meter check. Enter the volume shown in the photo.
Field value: 537620.9 gal
